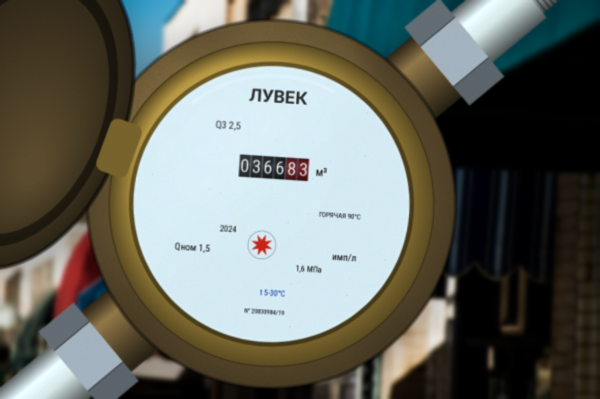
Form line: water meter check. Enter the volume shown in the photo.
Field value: 366.83 m³
